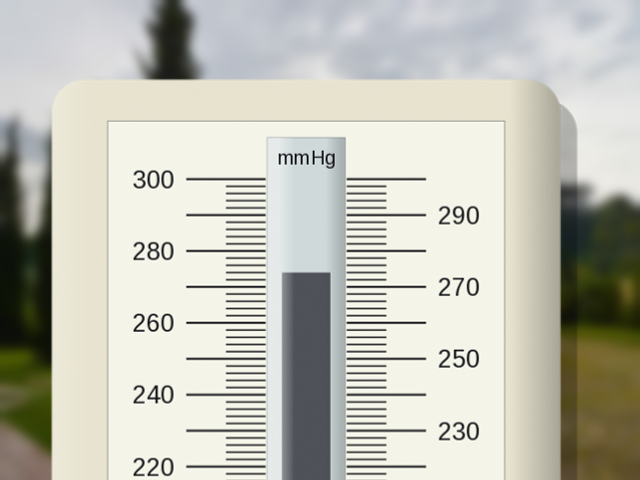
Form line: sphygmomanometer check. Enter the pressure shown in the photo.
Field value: 274 mmHg
